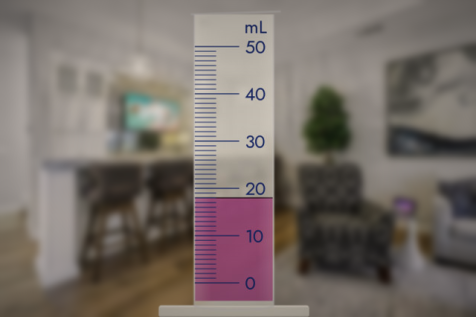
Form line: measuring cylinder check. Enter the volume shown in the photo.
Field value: 18 mL
